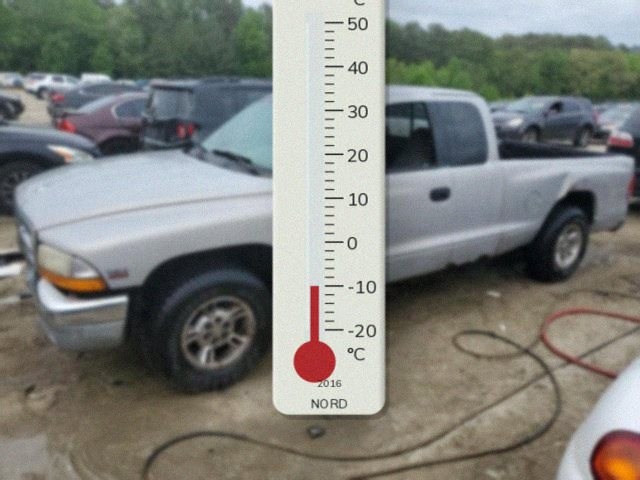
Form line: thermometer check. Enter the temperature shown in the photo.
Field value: -10 °C
